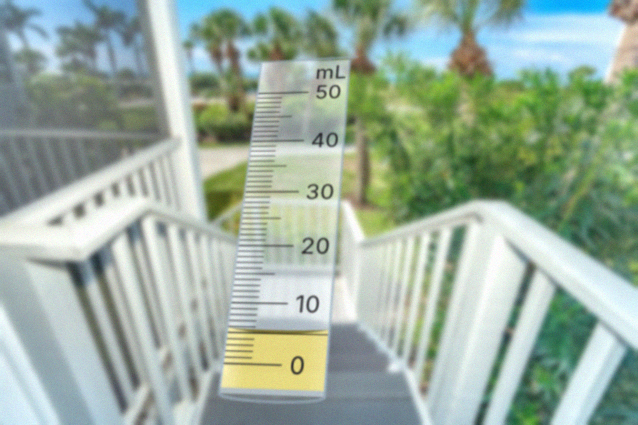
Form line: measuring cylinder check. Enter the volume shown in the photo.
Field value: 5 mL
